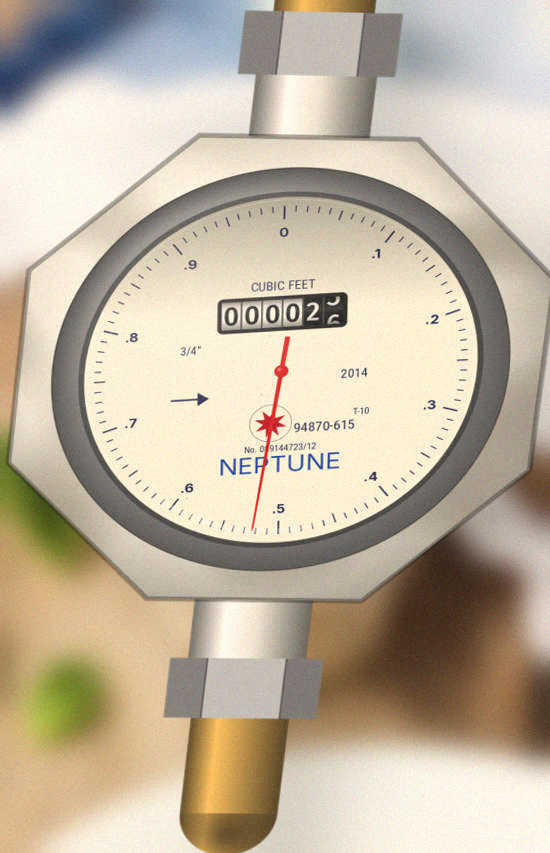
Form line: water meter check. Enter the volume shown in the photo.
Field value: 25.52 ft³
